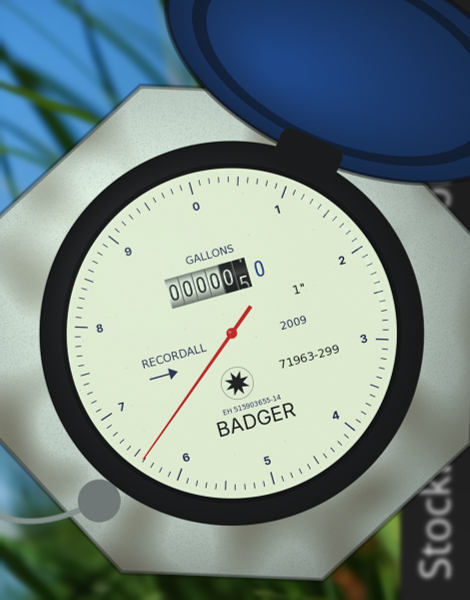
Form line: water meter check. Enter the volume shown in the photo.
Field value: 46.4 gal
